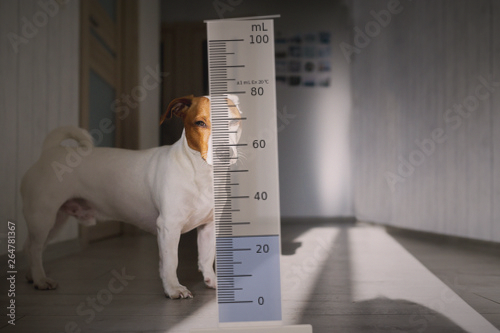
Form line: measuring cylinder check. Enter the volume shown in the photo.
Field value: 25 mL
